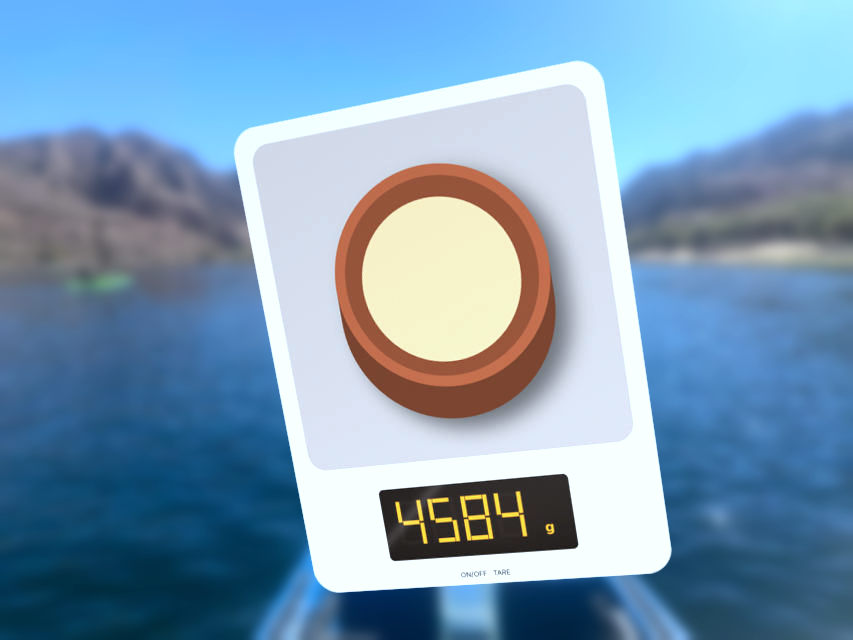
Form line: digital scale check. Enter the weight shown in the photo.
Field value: 4584 g
